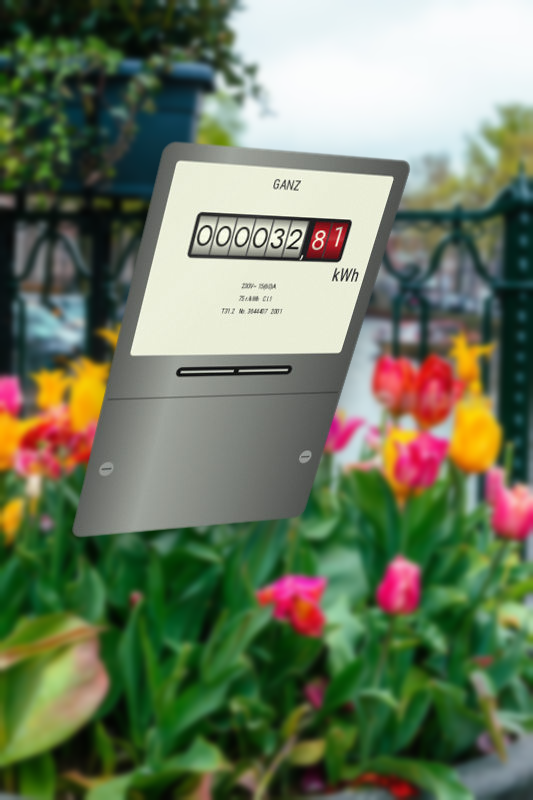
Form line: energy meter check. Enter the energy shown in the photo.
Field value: 32.81 kWh
